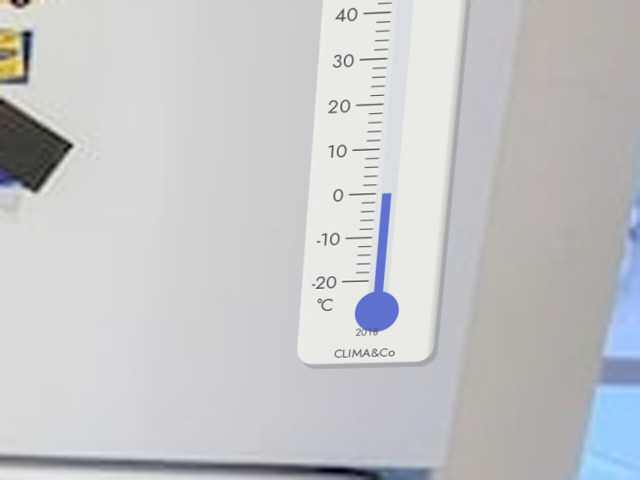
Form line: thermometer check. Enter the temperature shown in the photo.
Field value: 0 °C
